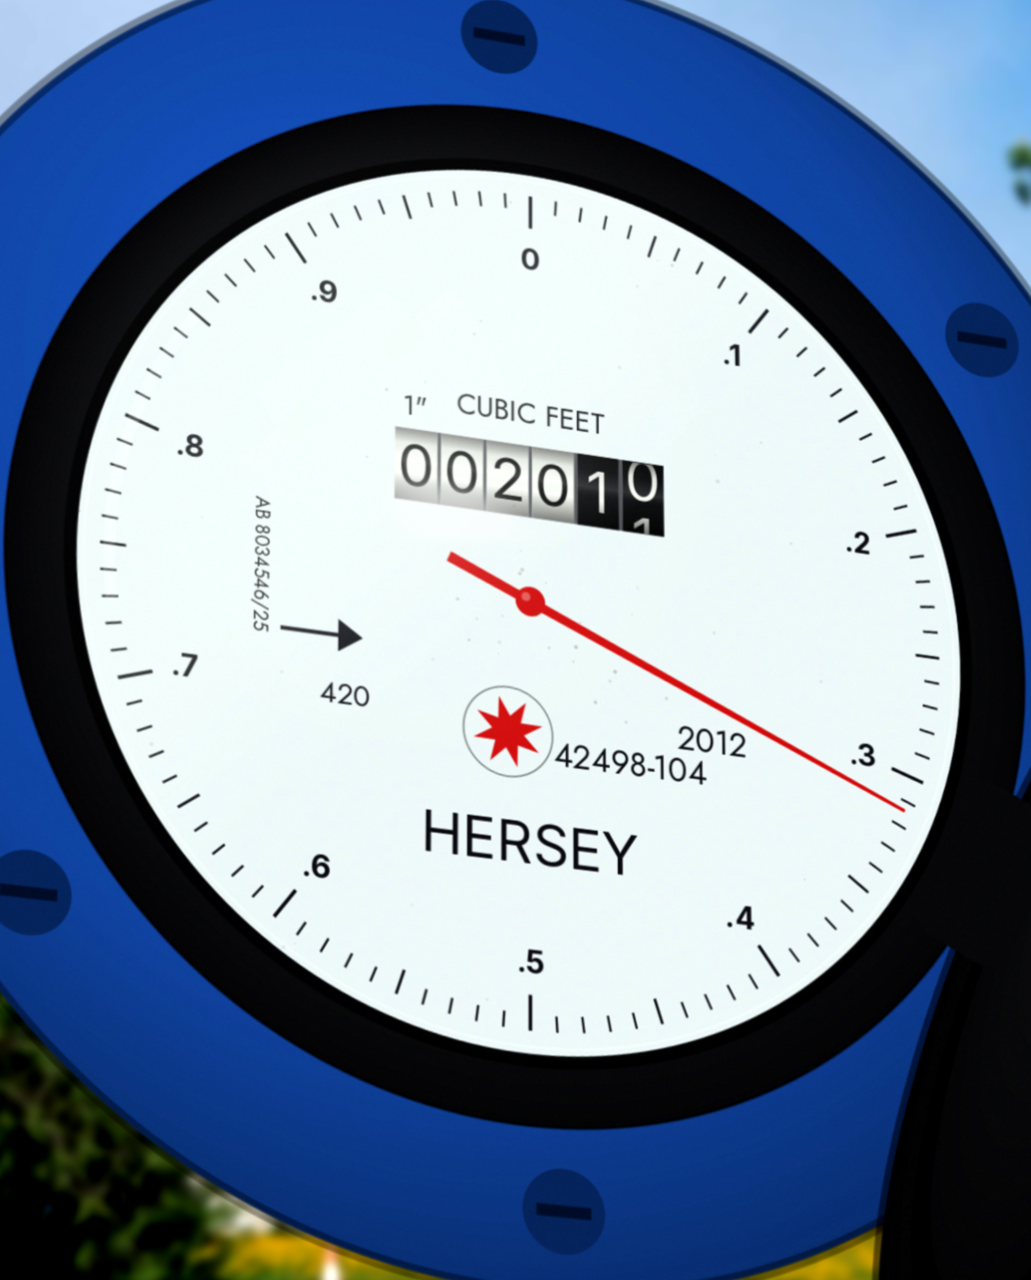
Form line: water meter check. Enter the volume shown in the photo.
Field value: 2010.31 ft³
